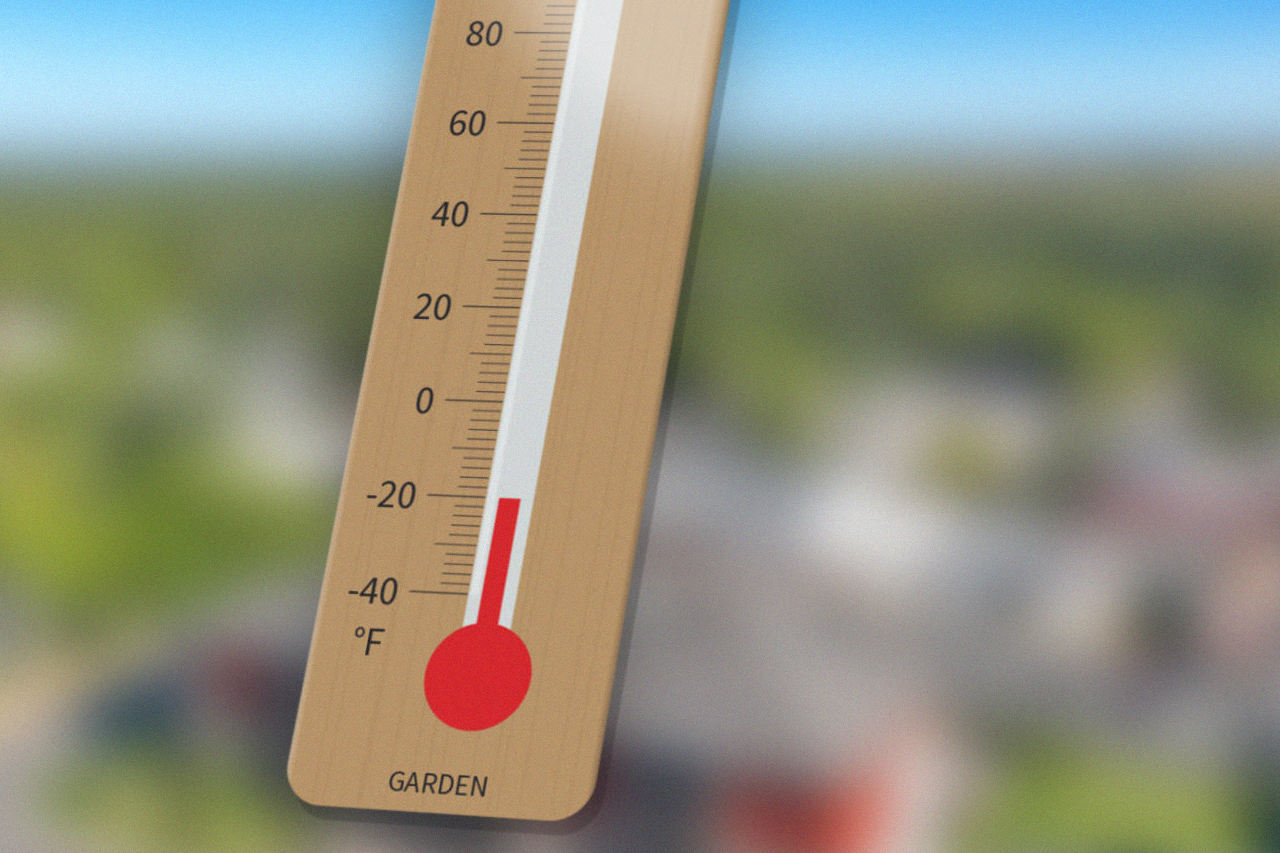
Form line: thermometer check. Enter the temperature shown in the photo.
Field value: -20 °F
